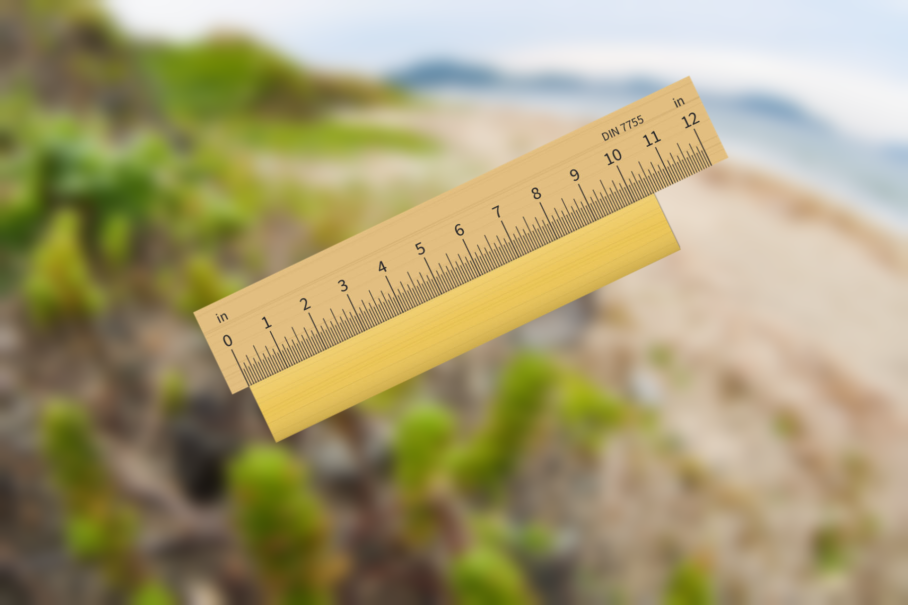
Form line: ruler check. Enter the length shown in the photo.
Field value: 10.5 in
